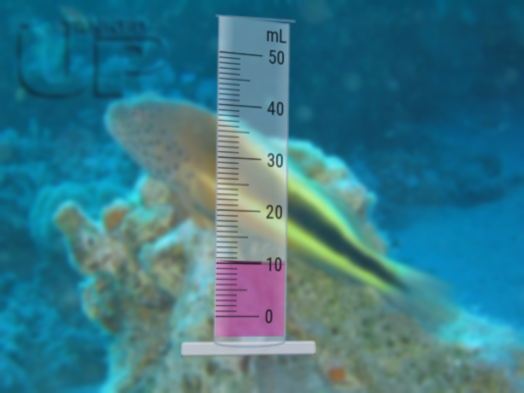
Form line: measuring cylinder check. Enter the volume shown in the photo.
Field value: 10 mL
